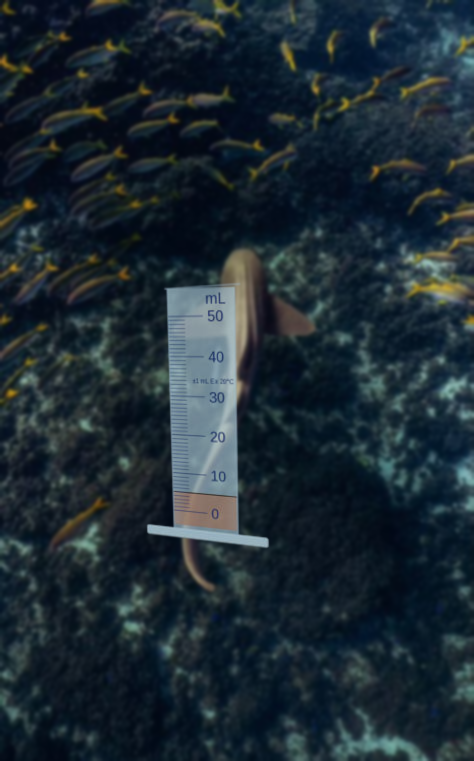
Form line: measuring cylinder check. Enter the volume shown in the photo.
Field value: 5 mL
